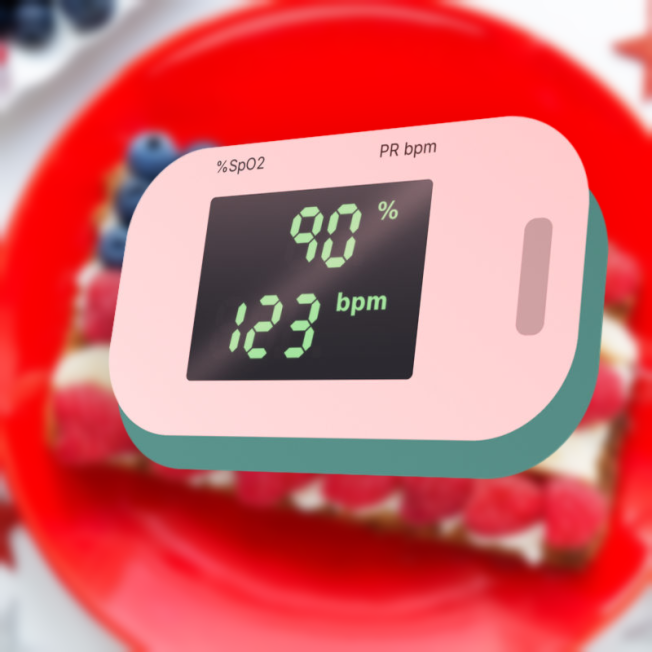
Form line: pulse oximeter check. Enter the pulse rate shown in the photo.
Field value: 123 bpm
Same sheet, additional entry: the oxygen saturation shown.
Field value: 90 %
